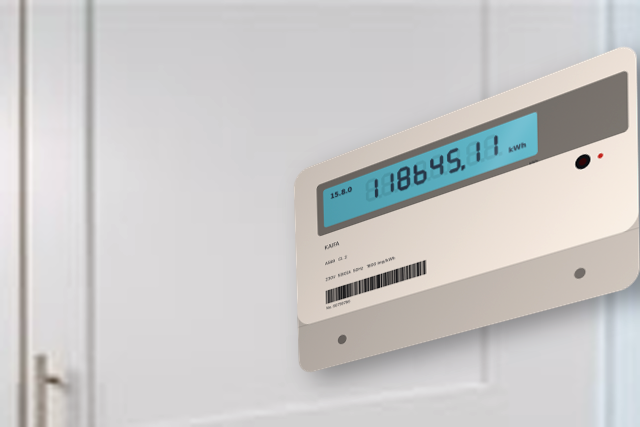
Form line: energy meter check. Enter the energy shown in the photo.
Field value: 118645.11 kWh
